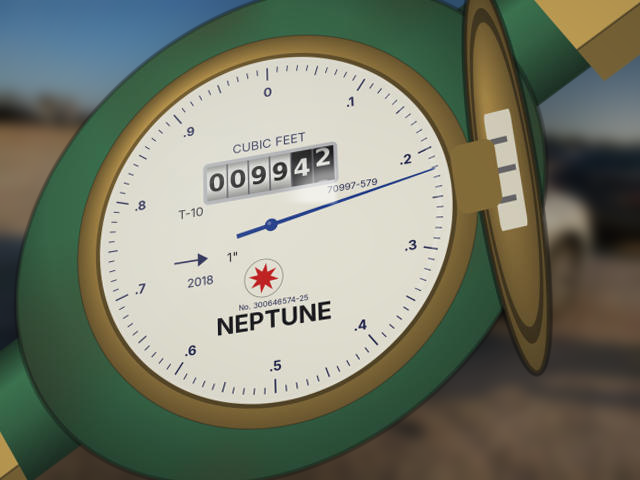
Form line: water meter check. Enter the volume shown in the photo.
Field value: 9942.22 ft³
